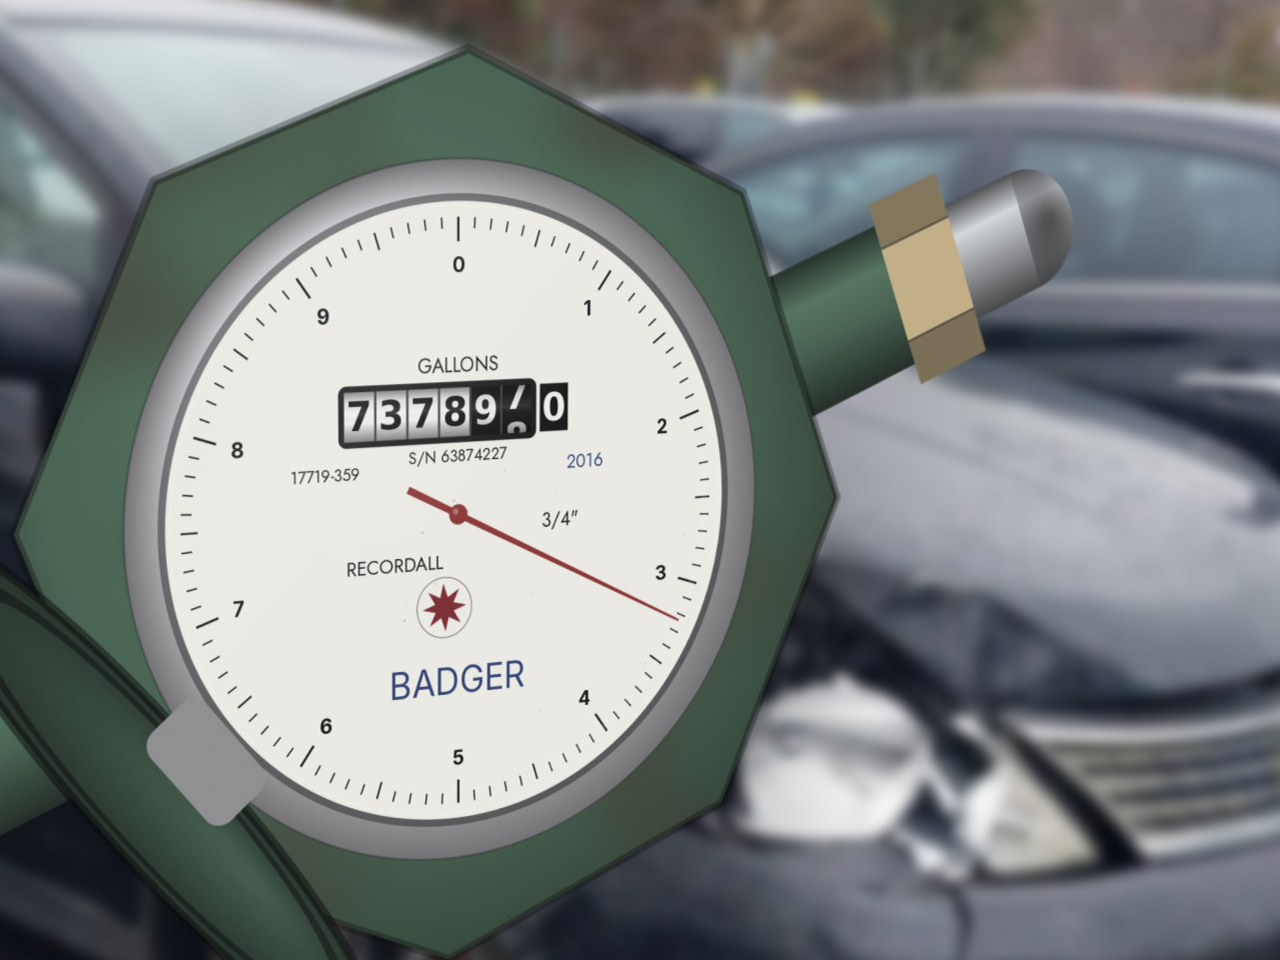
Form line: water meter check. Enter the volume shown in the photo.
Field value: 7378973.2 gal
